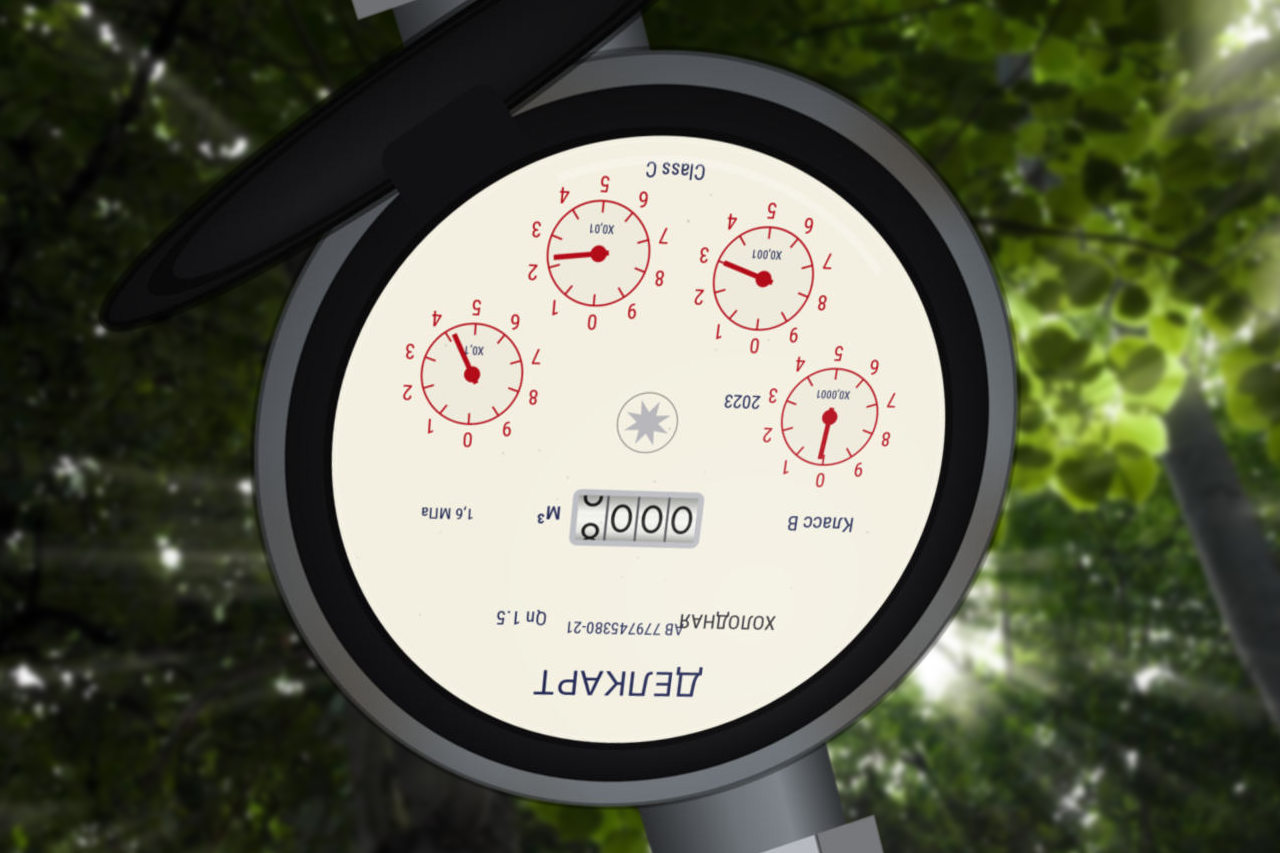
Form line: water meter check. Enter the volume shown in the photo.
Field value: 8.4230 m³
